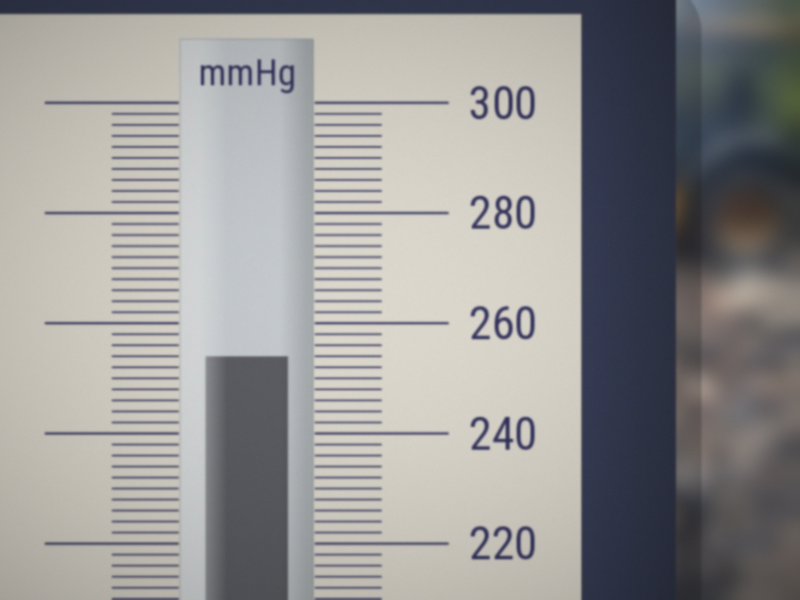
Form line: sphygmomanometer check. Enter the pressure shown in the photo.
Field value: 254 mmHg
